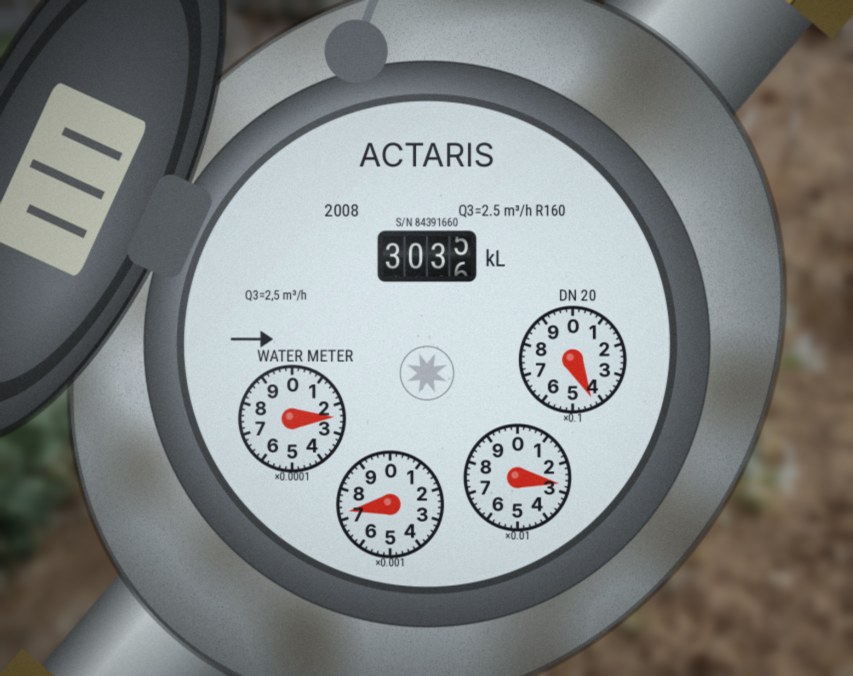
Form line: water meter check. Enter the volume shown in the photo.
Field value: 3035.4272 kL
